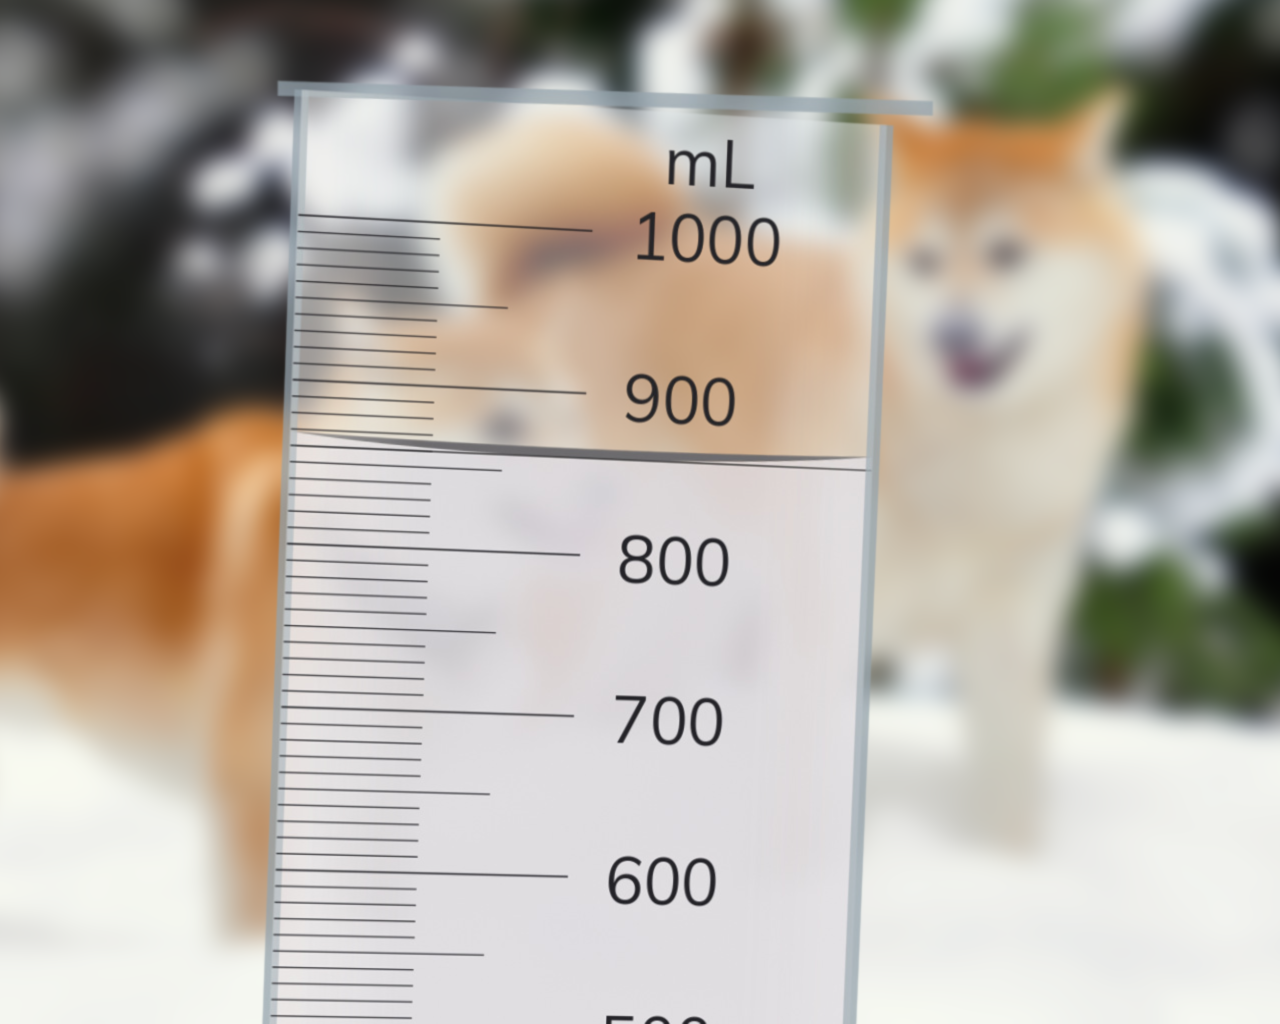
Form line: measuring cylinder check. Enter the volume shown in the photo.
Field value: 860 mL
